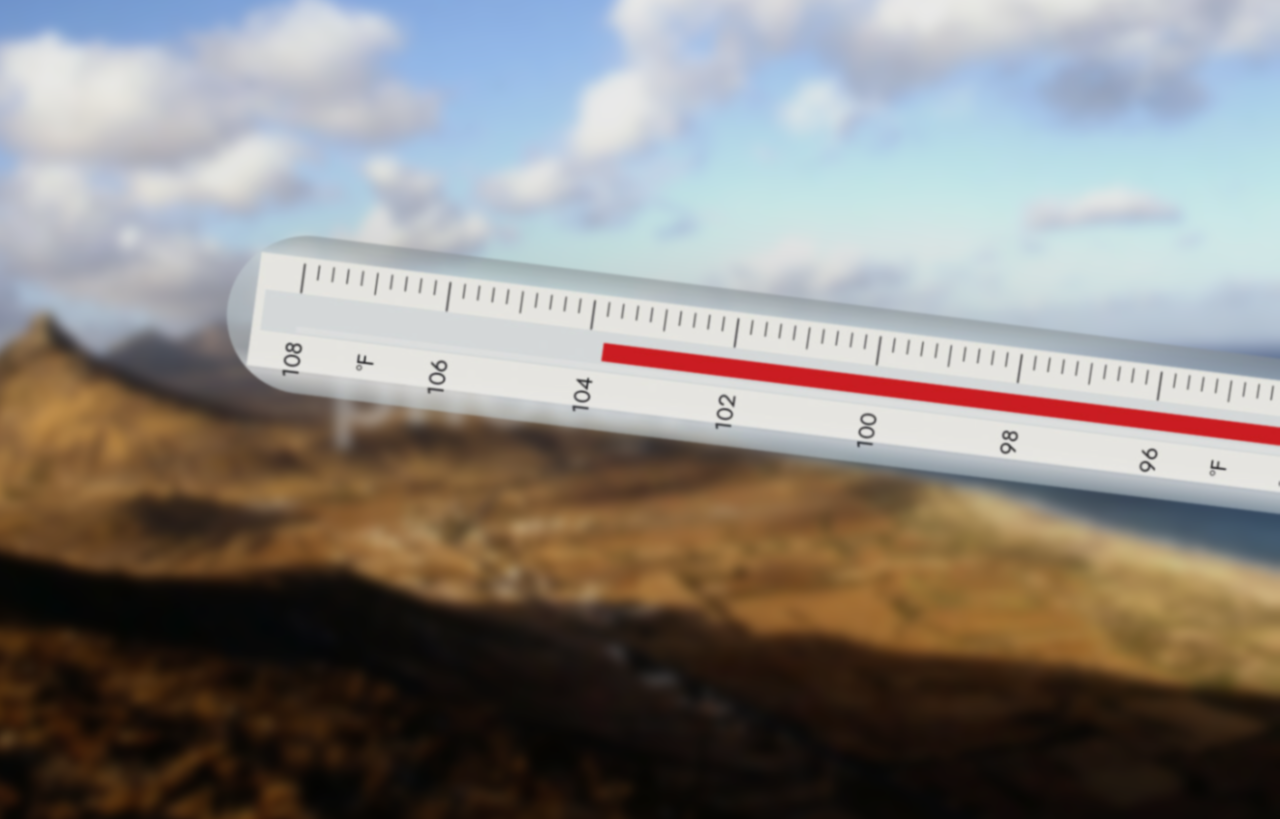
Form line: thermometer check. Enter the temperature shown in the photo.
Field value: 103.8 °F
